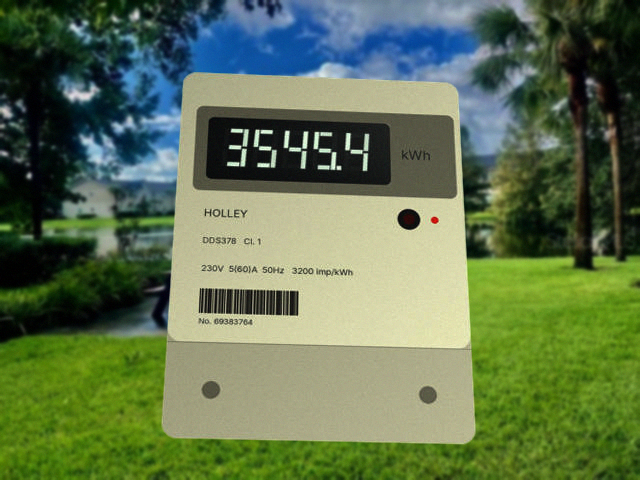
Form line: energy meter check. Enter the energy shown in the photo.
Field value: 3545.4 kWh
